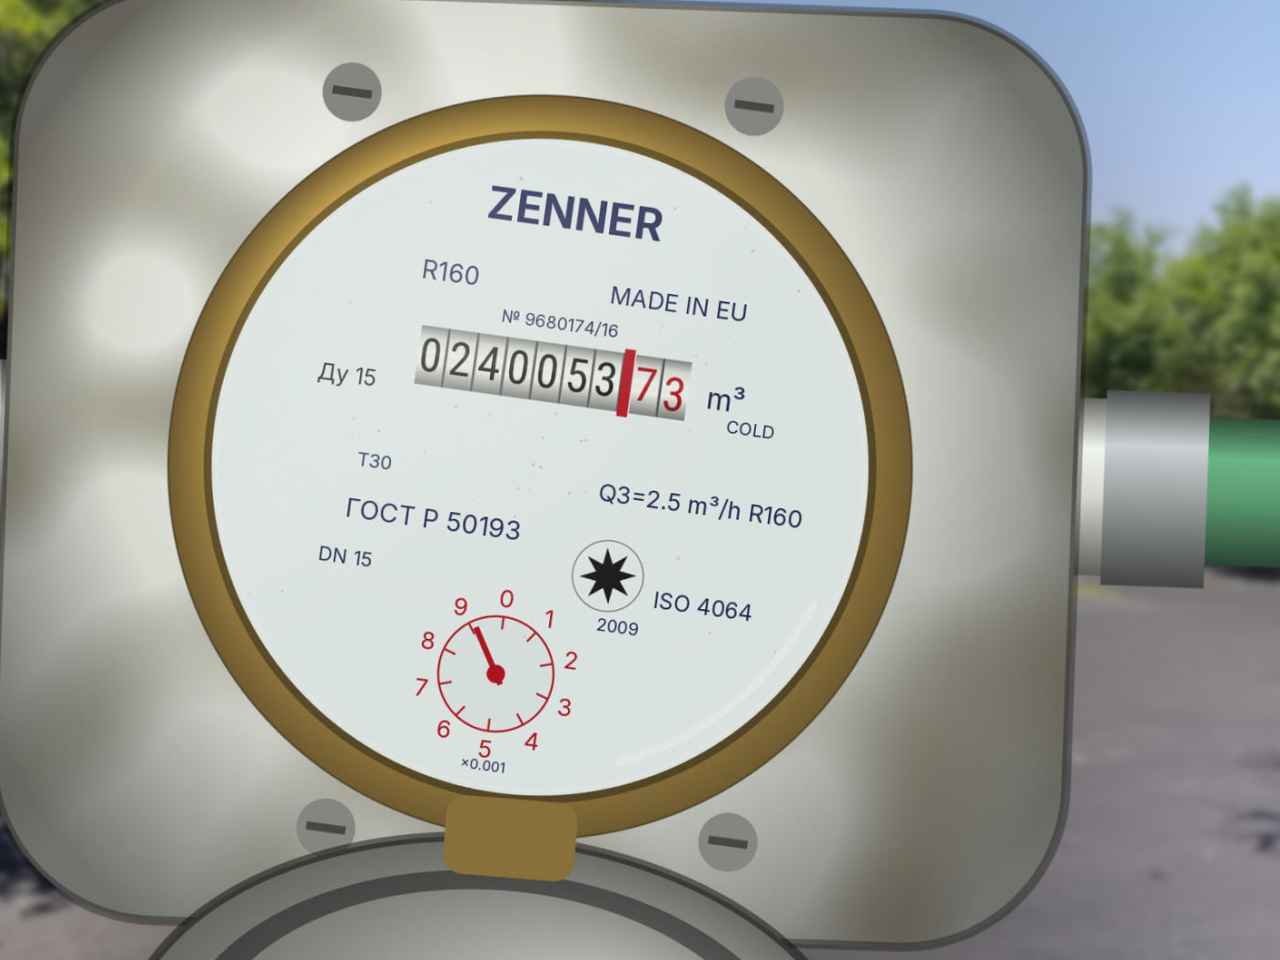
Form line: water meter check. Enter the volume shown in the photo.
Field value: 240053.729 m³
